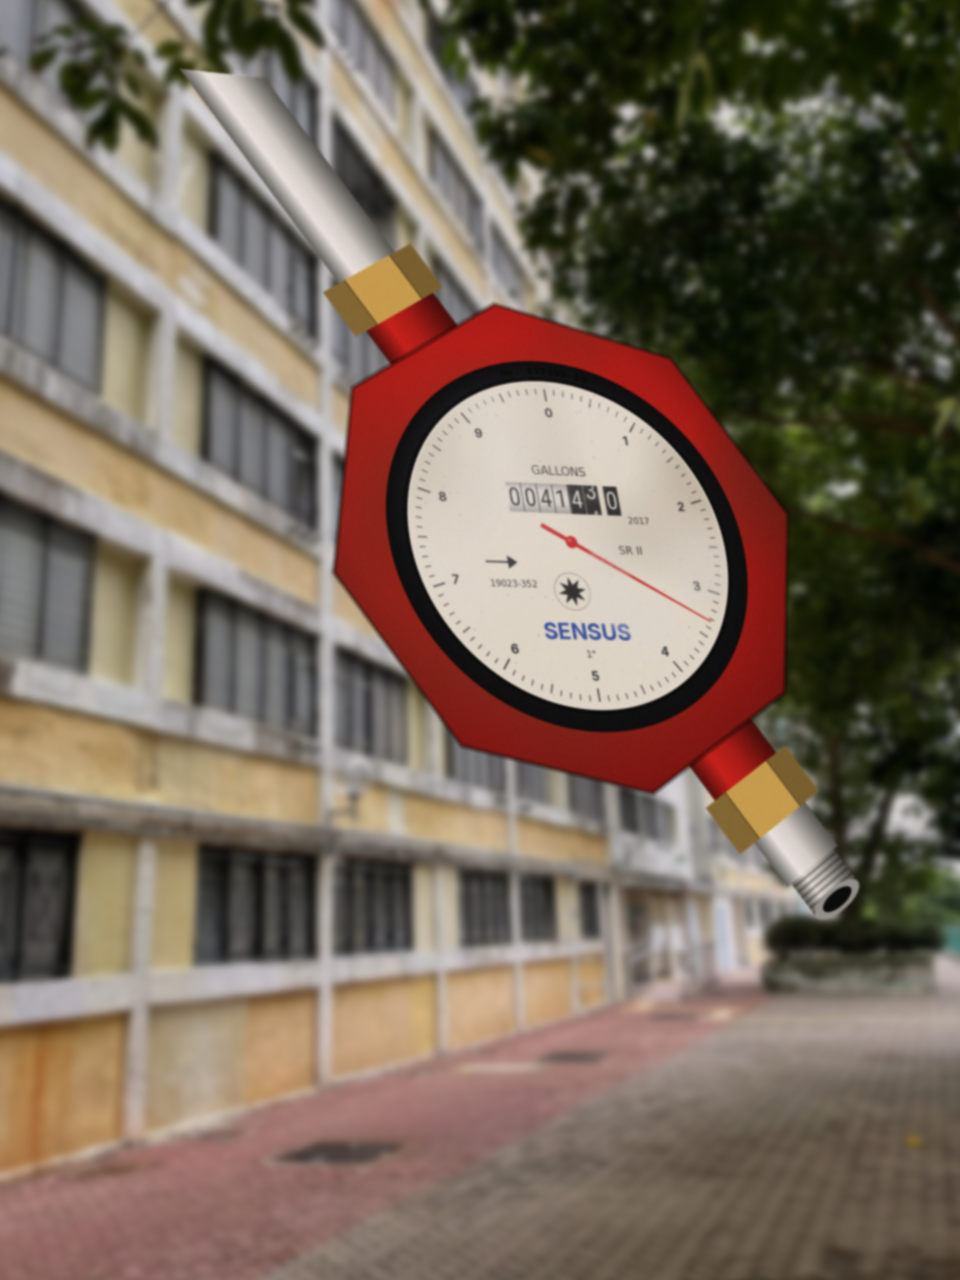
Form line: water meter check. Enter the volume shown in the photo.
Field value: 41433.3 gal
